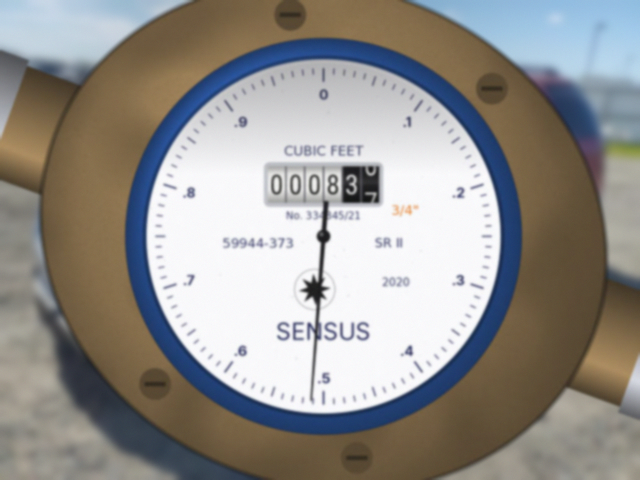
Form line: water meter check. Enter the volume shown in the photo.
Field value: 836.51 ft³
